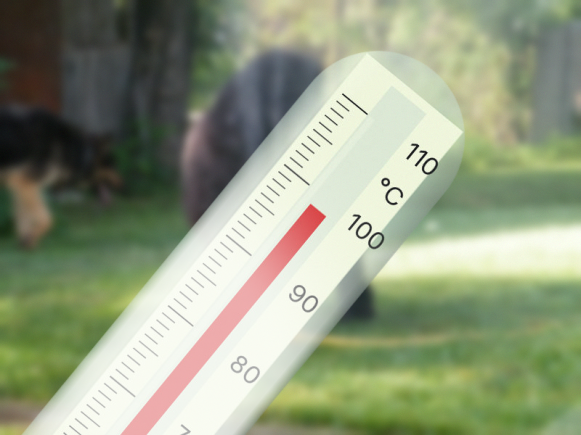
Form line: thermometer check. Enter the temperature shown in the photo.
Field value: 98.5 °C
